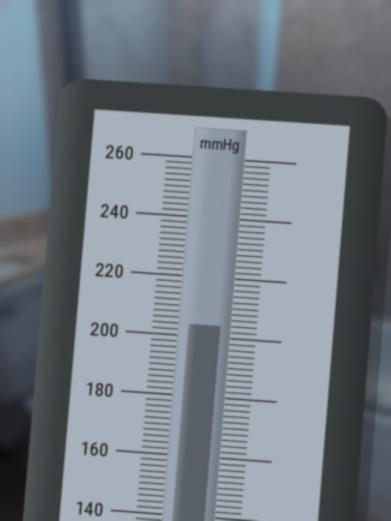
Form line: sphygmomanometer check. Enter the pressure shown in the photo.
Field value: 204 mmHg
